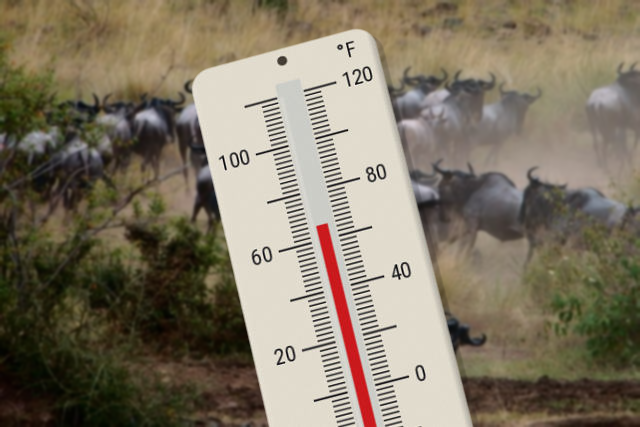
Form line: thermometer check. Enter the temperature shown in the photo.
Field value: 66 °F
